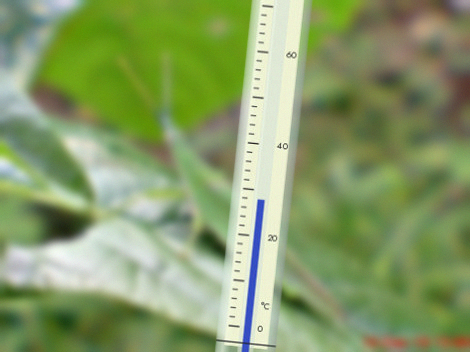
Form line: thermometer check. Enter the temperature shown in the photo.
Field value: 28 °C
